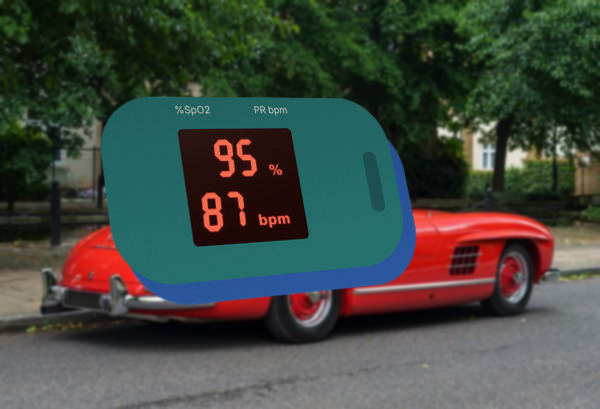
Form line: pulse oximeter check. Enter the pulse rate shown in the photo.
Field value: 87 bpm
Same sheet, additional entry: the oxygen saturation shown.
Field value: 95 %
